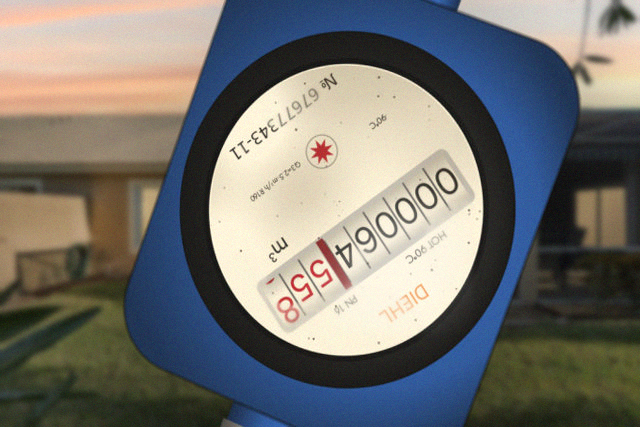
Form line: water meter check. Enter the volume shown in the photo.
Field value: 64.558 m³
